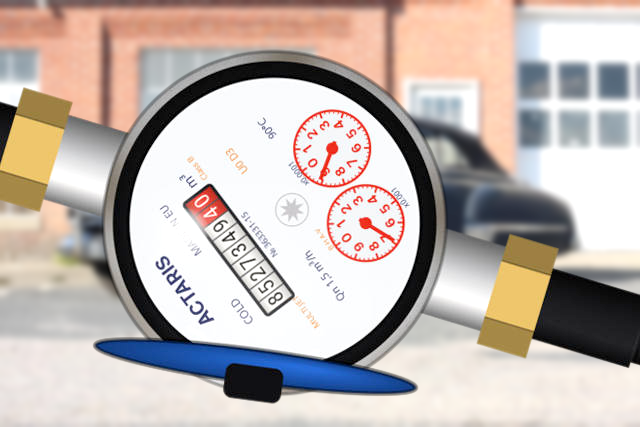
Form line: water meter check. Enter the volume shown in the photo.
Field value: 8527349.4069 m³
